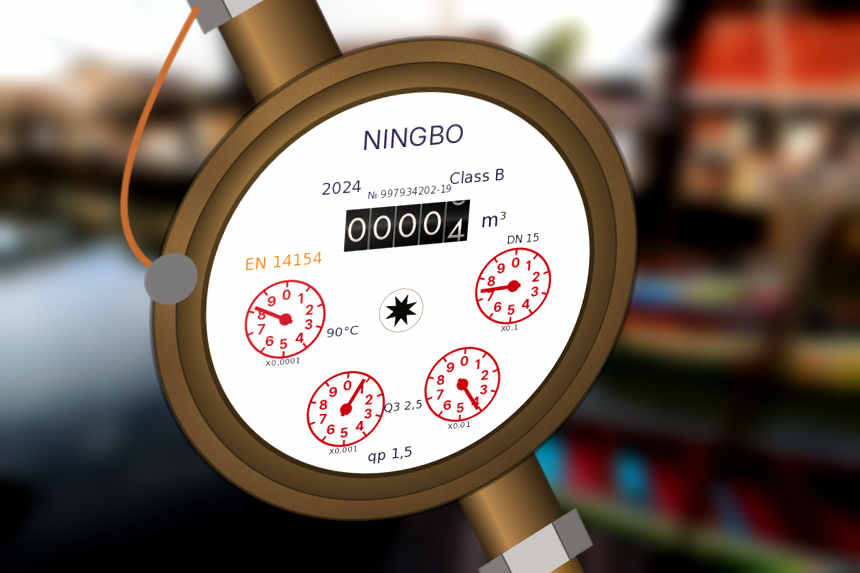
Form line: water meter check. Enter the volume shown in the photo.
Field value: 3.7408 m³
